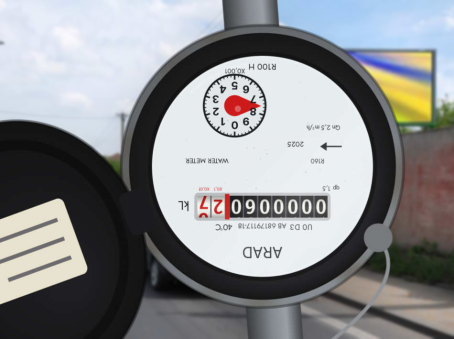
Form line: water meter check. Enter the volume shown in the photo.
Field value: 60.267 kL
